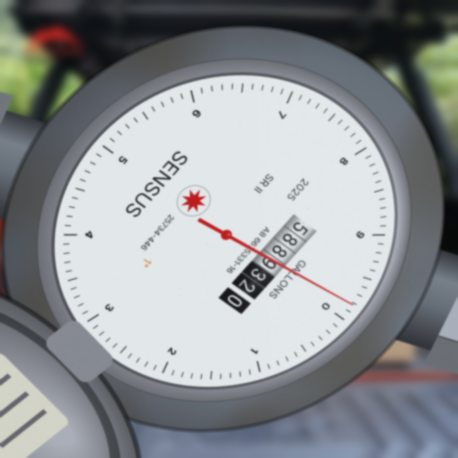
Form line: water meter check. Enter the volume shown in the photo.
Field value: 5889319.8 gal
